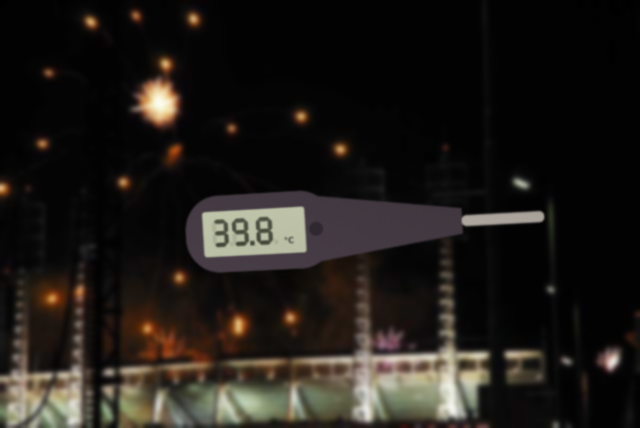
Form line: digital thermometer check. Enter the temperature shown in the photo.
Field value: 39.8 °C
